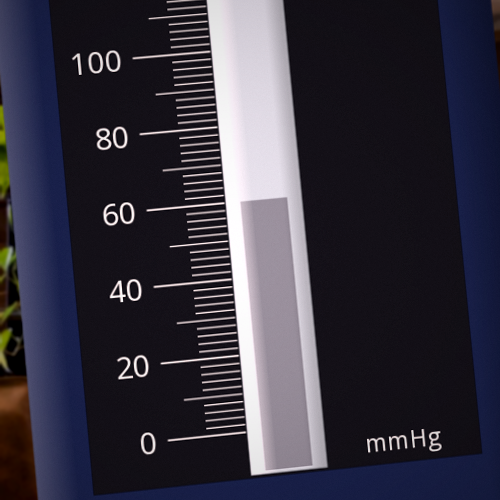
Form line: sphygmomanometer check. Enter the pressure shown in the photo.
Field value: 60 mmHg
